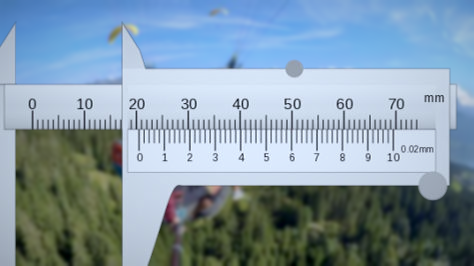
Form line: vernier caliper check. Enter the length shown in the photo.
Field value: 20.5 mm
